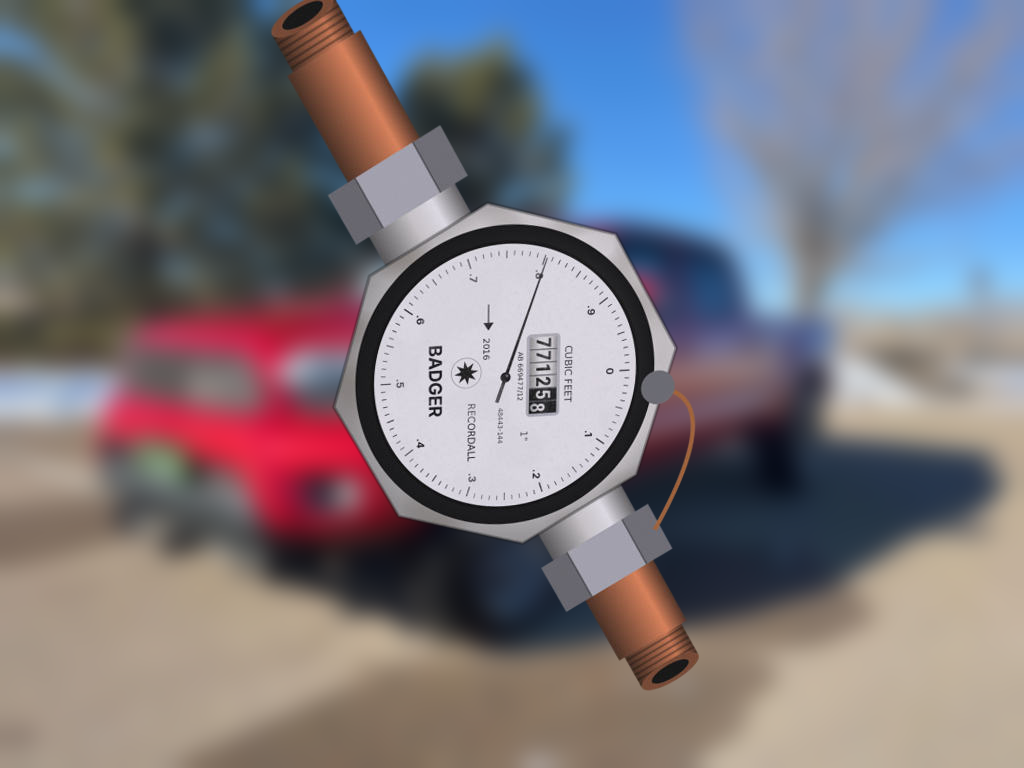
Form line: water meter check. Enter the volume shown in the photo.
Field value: 771257.80 ft³
